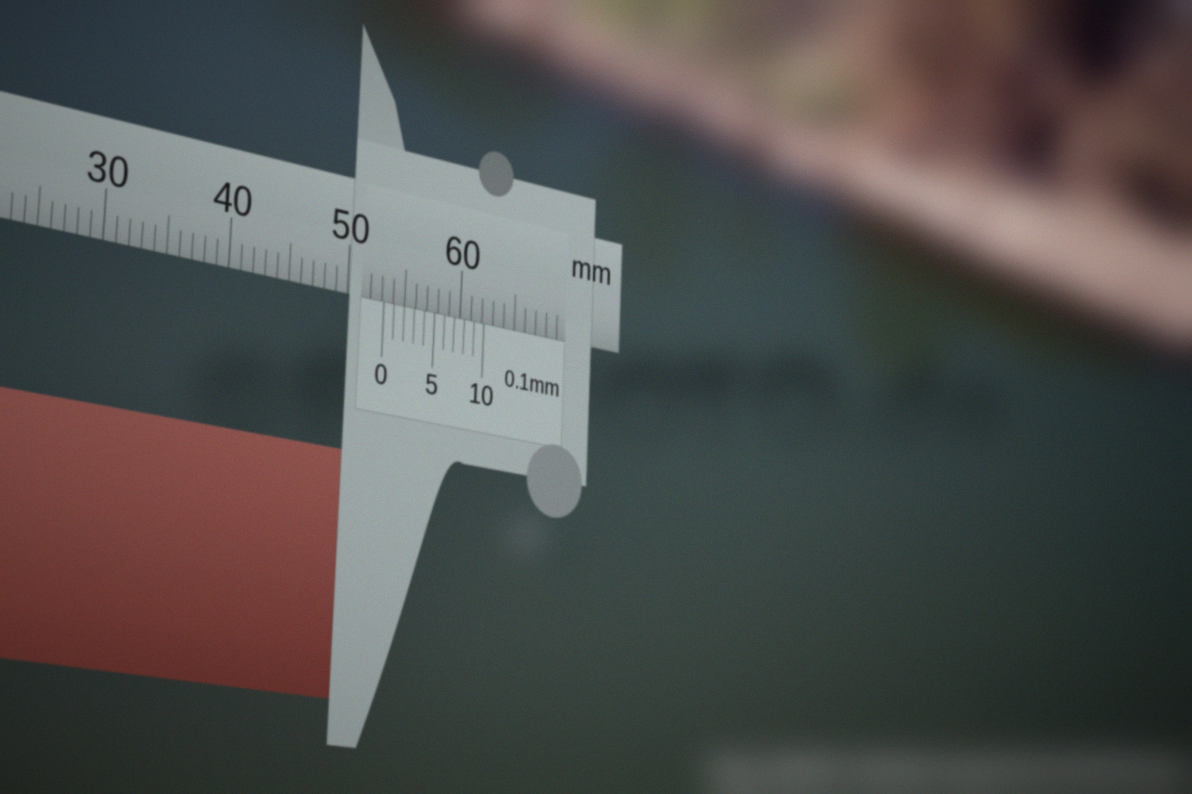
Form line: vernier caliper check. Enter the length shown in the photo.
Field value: 53.2 mm
